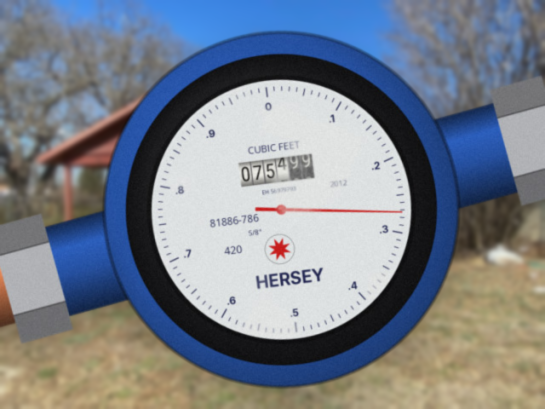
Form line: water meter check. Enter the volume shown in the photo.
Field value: 75499.27 ft³
